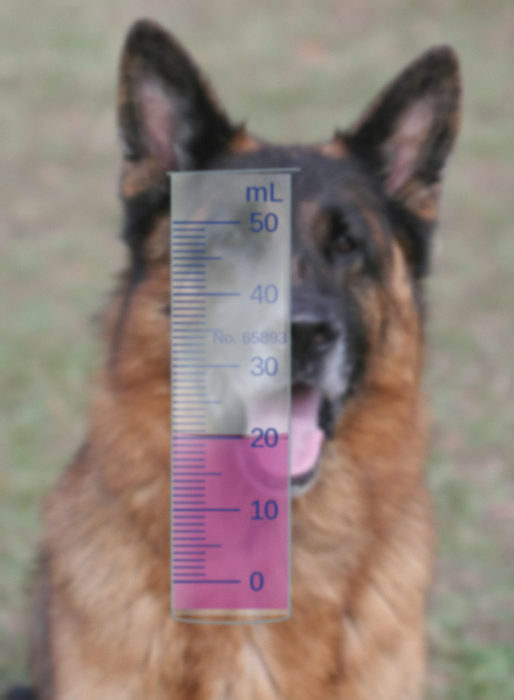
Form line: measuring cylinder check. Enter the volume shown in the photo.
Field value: 20 mL
